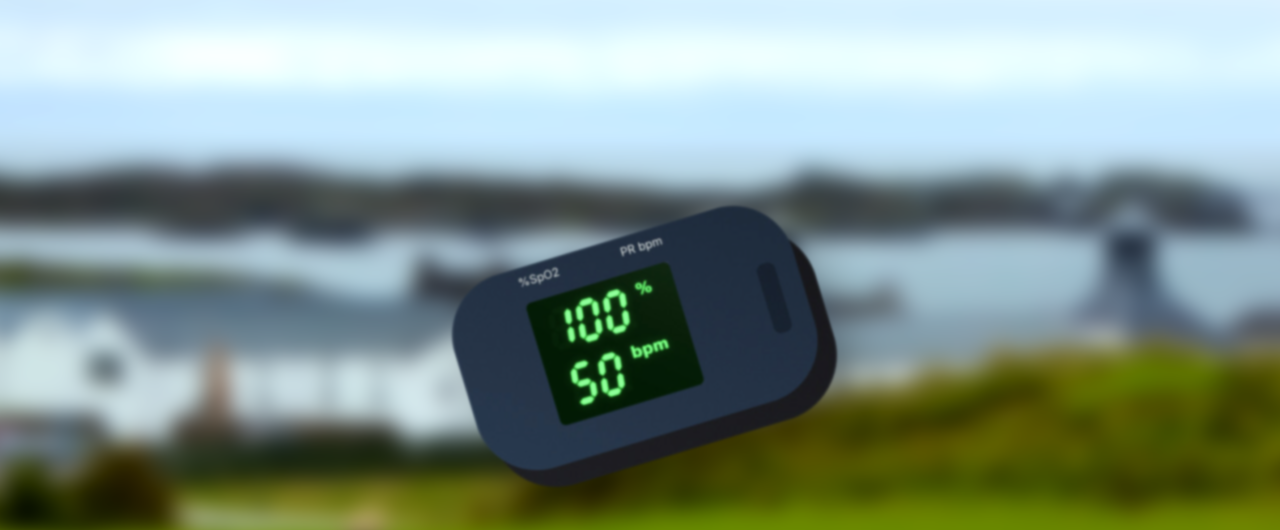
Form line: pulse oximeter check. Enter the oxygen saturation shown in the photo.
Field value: 100 %
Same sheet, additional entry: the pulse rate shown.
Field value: 50 bpm
